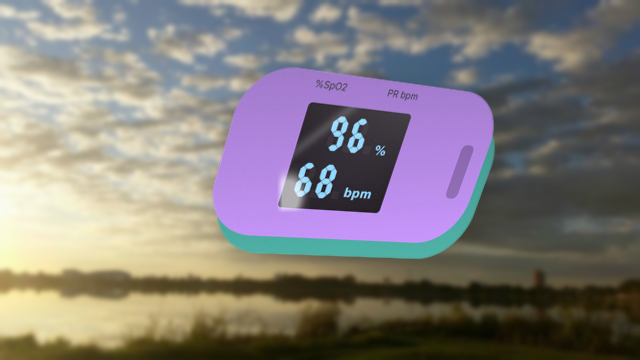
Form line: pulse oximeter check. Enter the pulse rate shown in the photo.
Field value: 68 bpm
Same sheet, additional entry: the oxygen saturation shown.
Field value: 96 %
